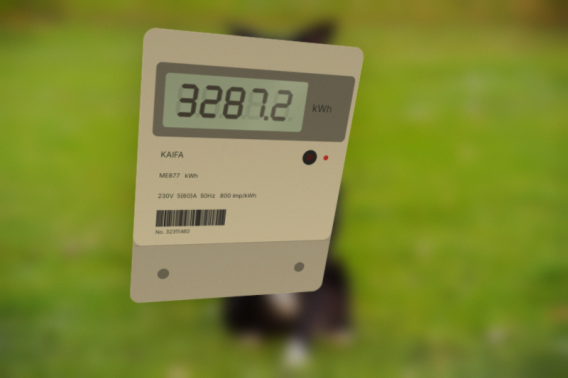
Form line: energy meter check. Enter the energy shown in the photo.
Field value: 3287.2 kWh
